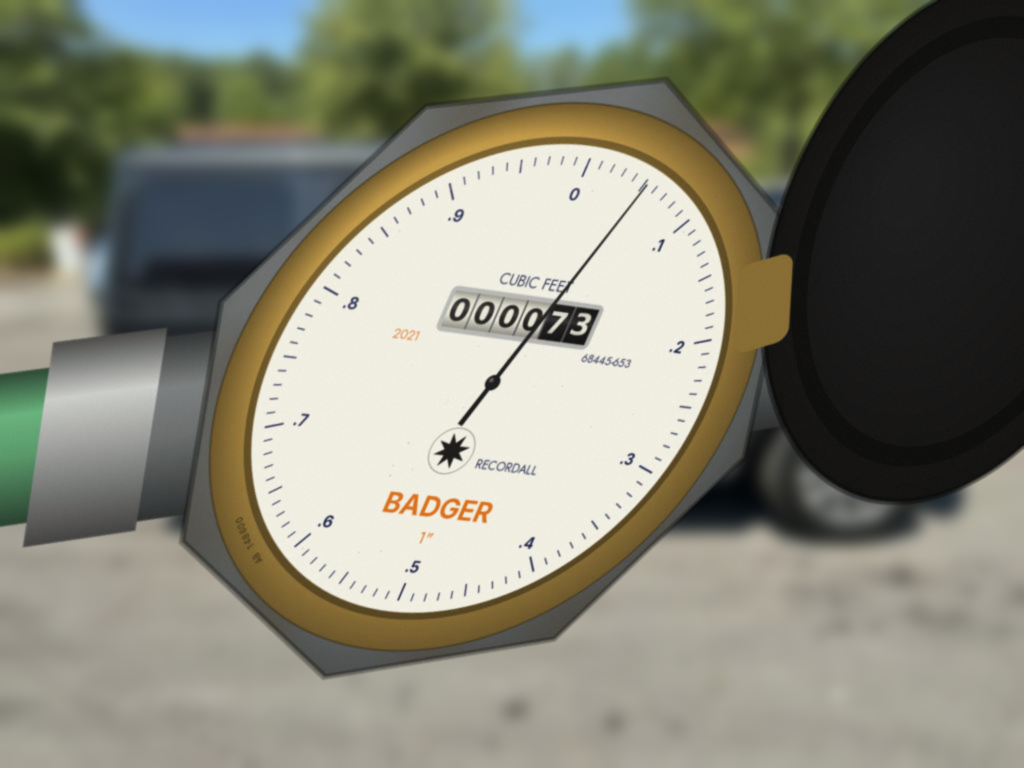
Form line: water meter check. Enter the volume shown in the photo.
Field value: 73.05 ft³
